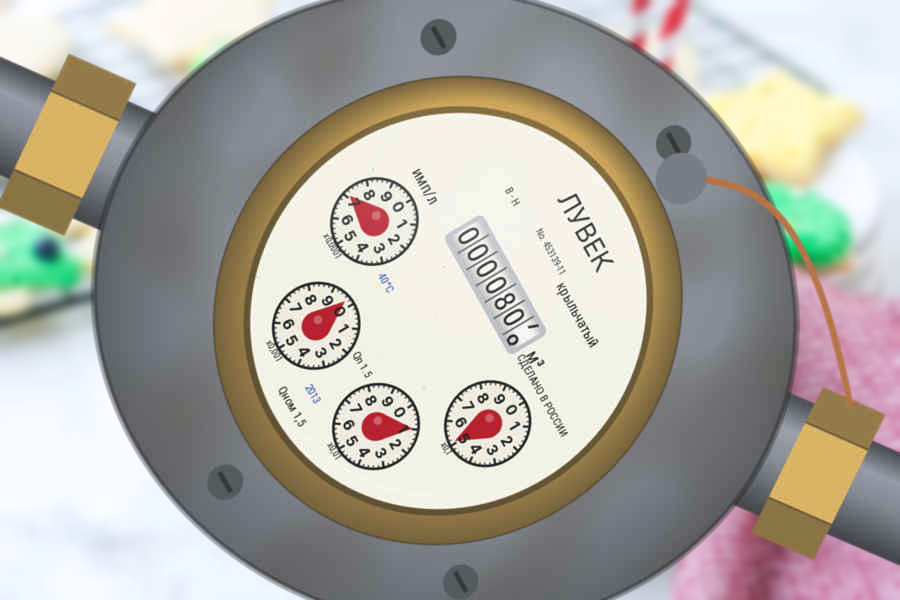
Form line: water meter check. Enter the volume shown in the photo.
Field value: 807.5097 m³
